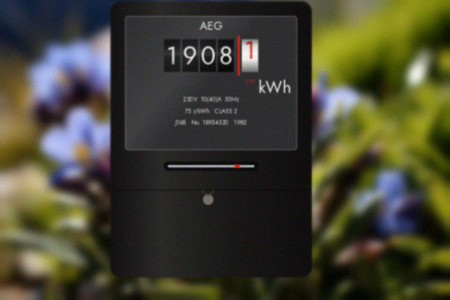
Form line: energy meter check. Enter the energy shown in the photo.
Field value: 1908.1 kWh
